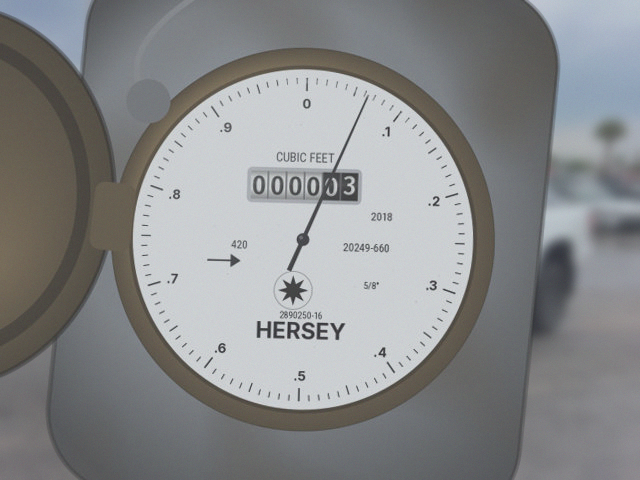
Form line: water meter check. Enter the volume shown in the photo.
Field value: 3.06 ft³
